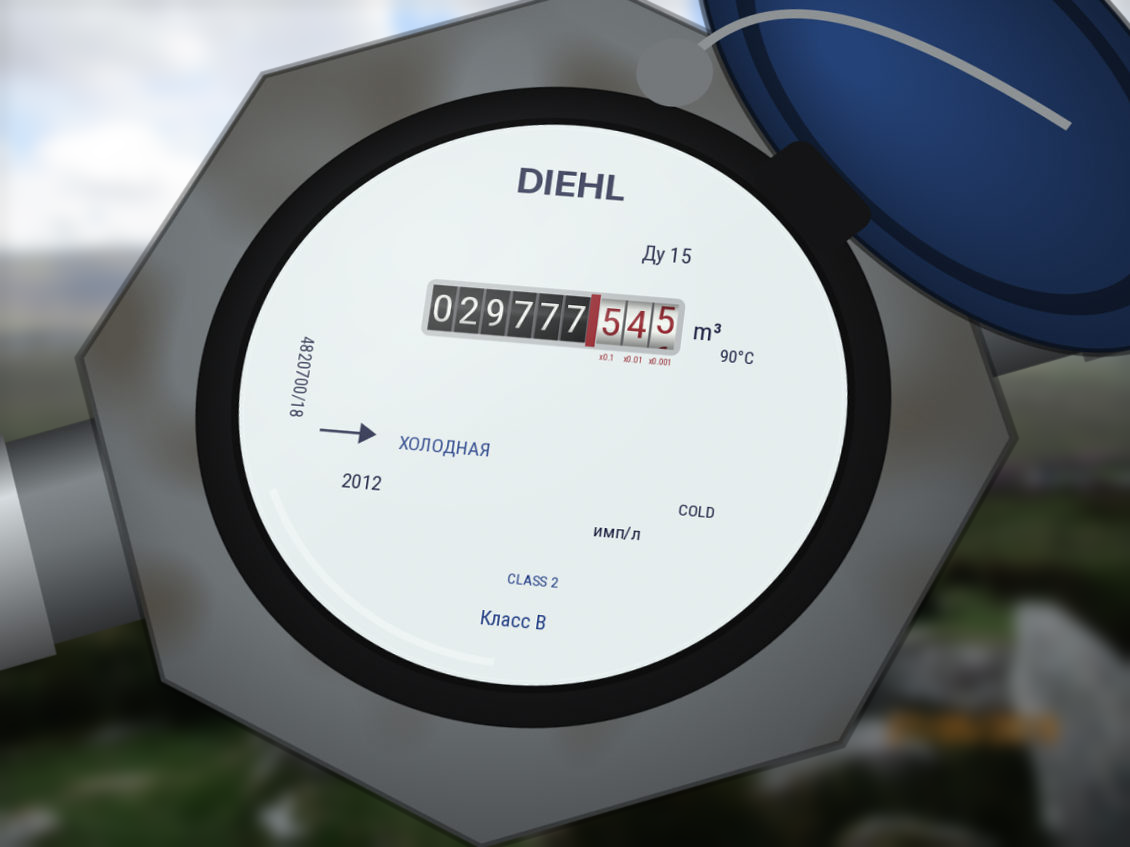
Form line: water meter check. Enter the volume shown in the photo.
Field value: 29777.545 m³
